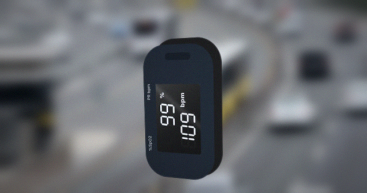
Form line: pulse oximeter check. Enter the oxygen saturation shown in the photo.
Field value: 99 %
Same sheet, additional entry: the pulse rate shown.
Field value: 109 bpm
